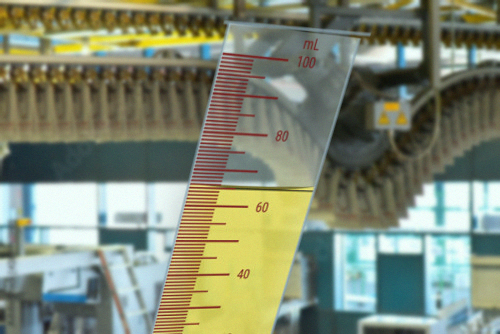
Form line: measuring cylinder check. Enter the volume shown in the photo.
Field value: 65 mL
